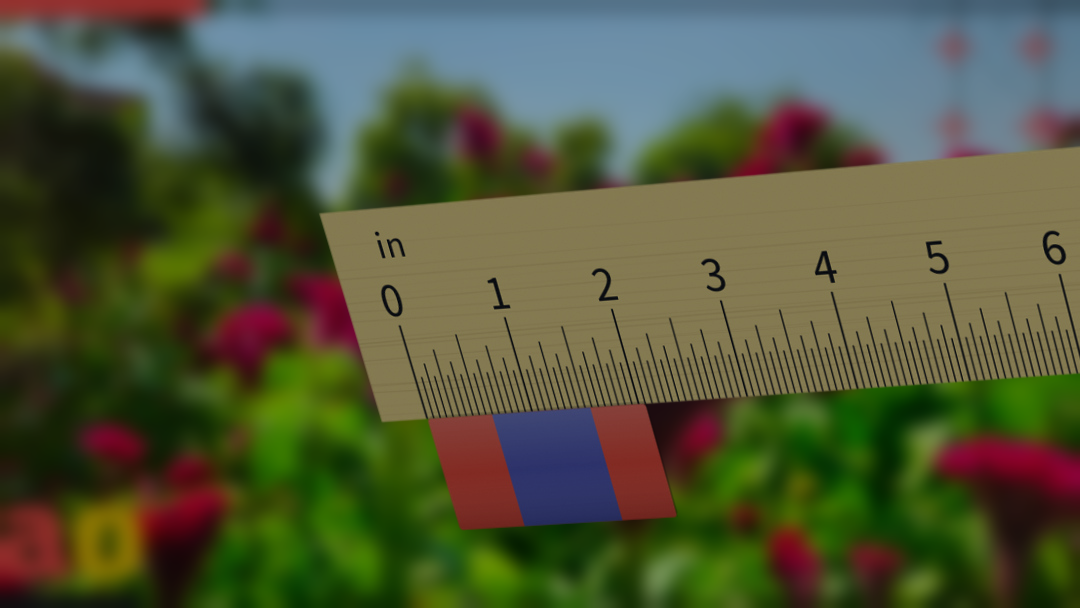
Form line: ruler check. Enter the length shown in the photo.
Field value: 2.0625 in
